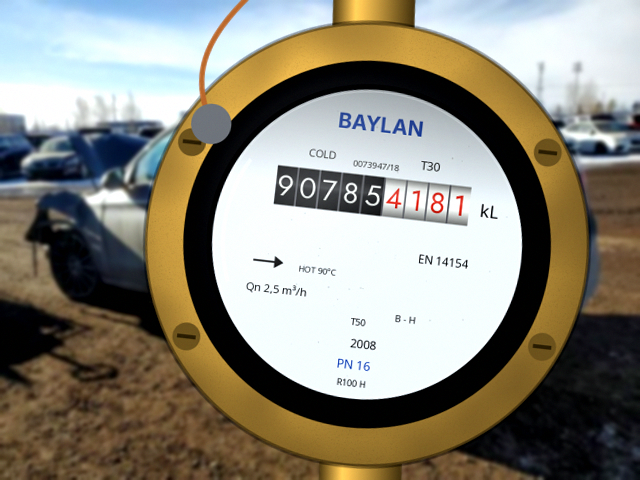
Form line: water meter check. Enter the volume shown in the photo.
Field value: 90785.4181 kL
